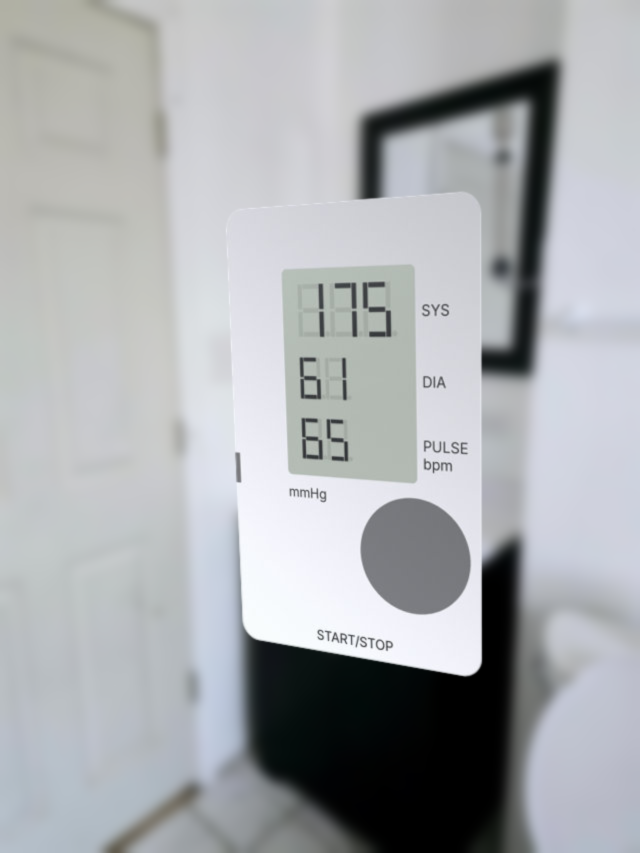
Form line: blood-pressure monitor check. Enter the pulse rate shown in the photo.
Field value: 65 bpm
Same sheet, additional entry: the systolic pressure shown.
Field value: 175 mmHg
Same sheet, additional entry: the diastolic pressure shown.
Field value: 61 mmHg
